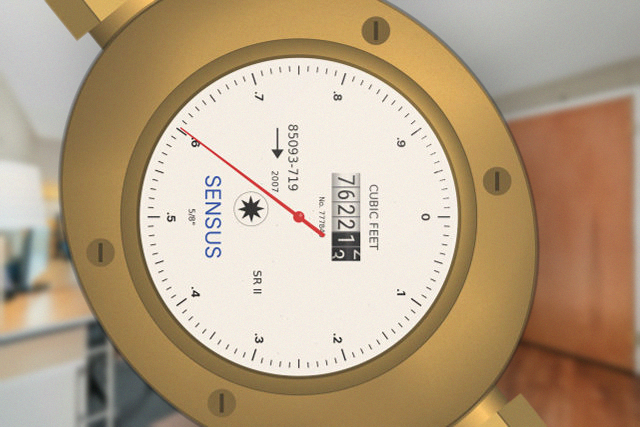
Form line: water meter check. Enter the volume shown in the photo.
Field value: 762212.60 ft³
